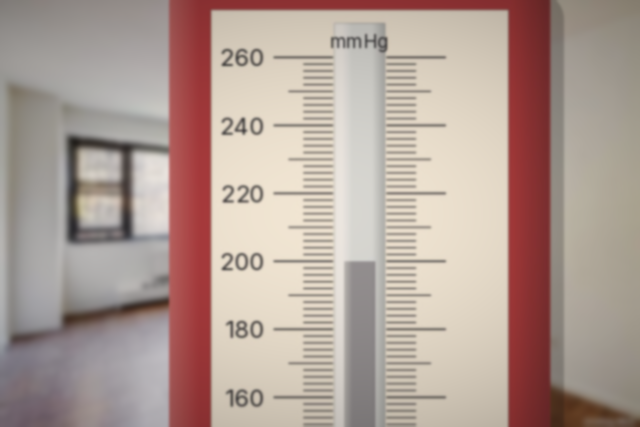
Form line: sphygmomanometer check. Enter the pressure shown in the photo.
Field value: 200 mmHg
